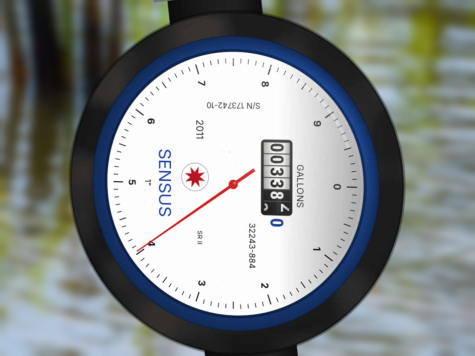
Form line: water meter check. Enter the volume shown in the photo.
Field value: 33824.0 gal
